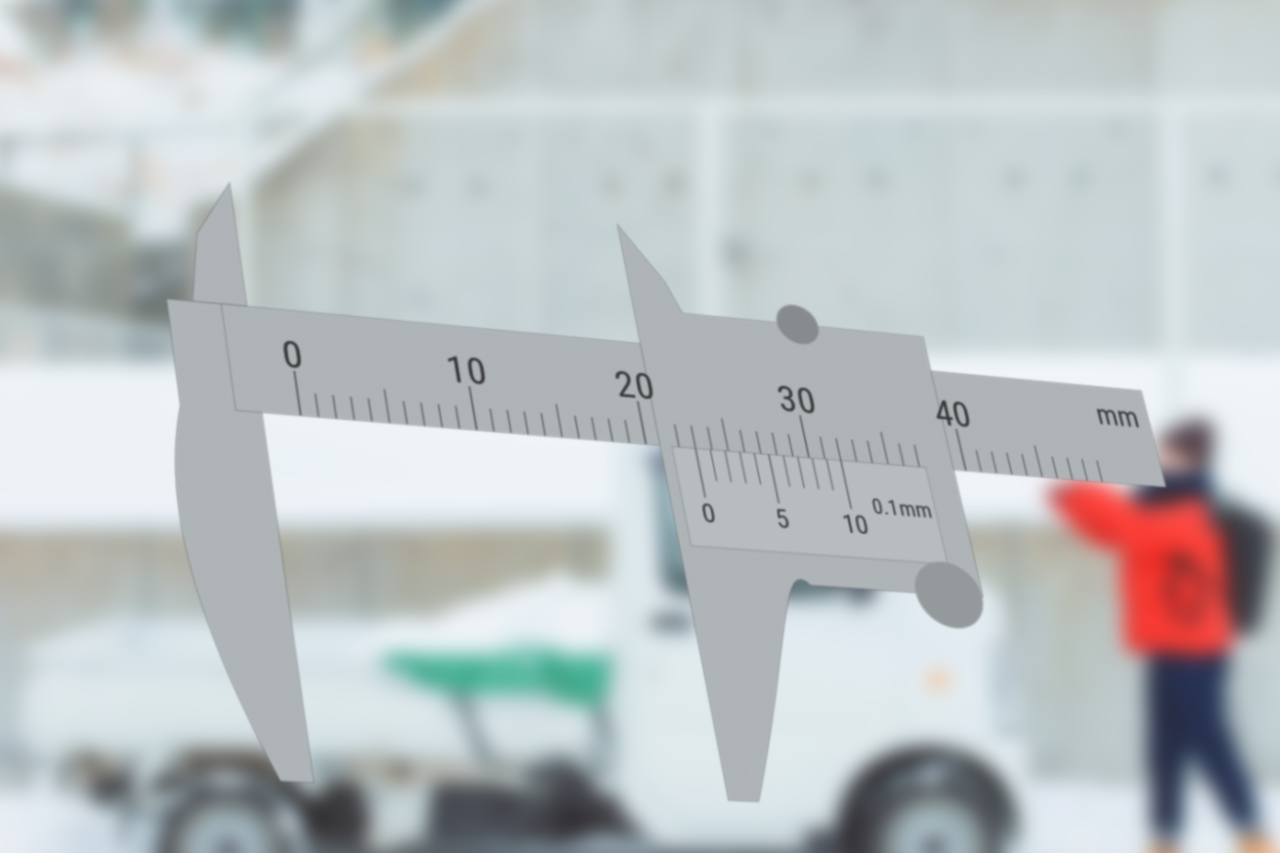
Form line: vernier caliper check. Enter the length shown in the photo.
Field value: 23.0 mm
